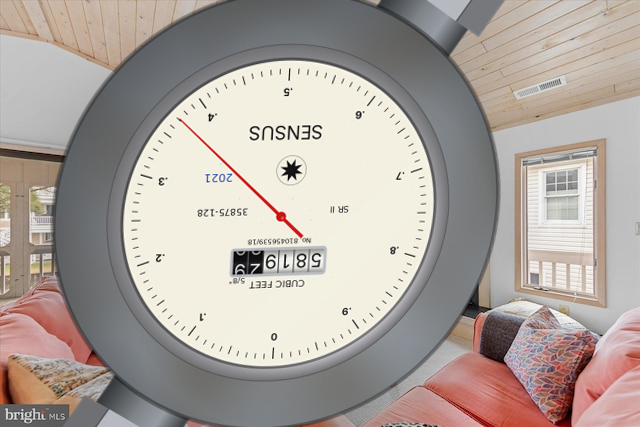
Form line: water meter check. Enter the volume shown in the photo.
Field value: 581929.37 ft³
